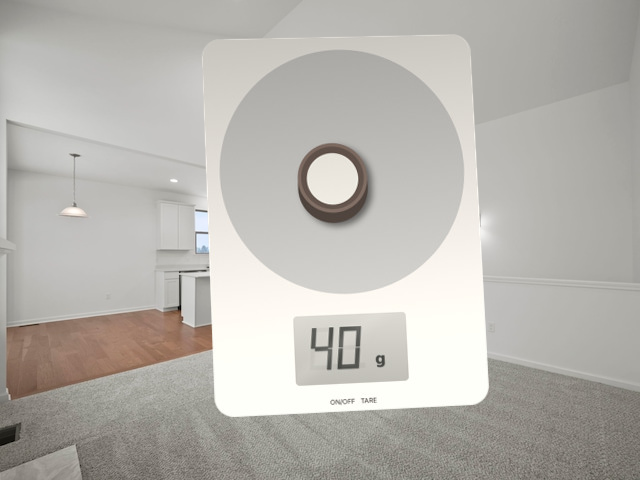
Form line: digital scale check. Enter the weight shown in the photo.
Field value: 40 g
